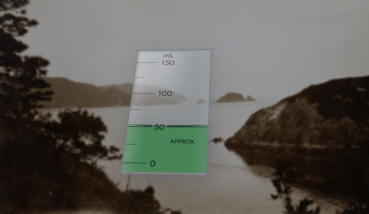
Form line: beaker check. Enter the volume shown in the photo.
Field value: 50 mL
